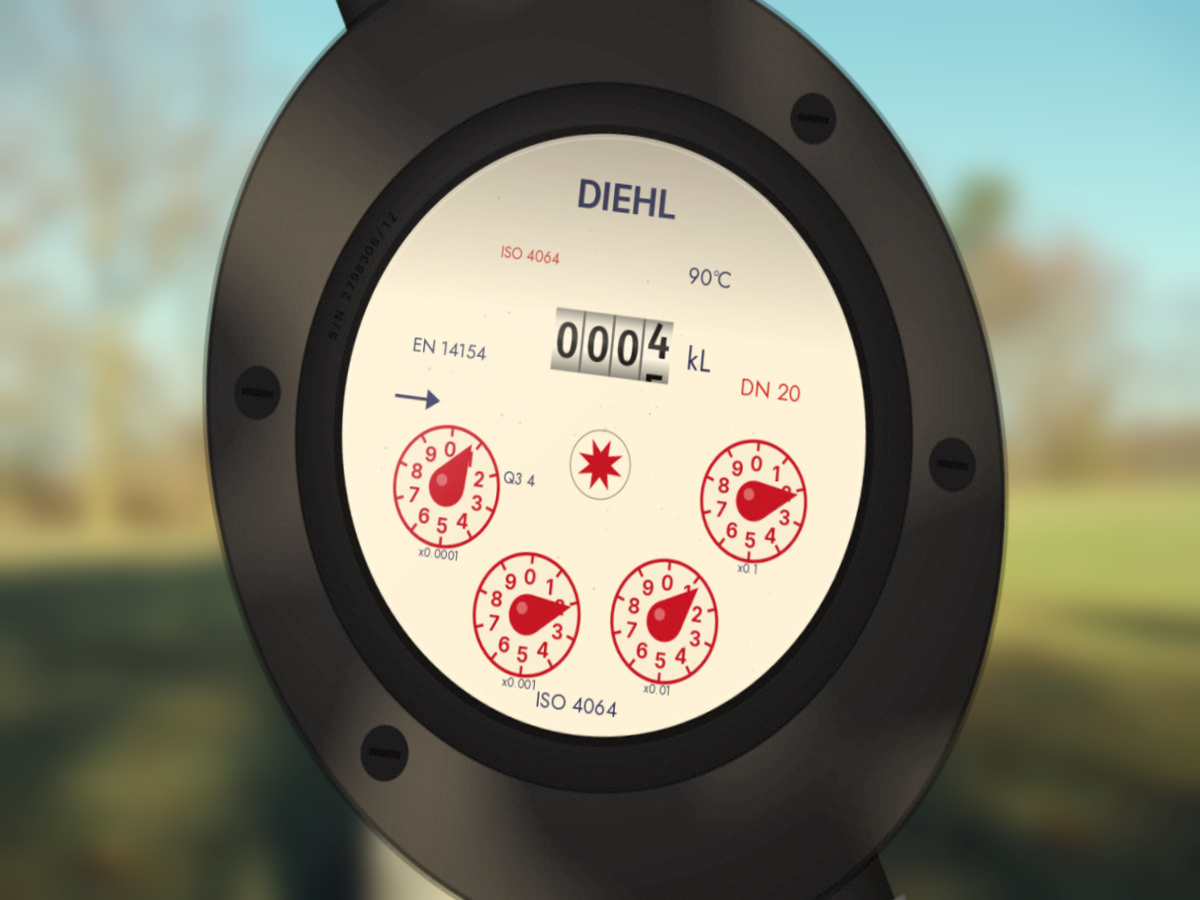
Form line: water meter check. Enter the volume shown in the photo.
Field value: 4.2120 kL
